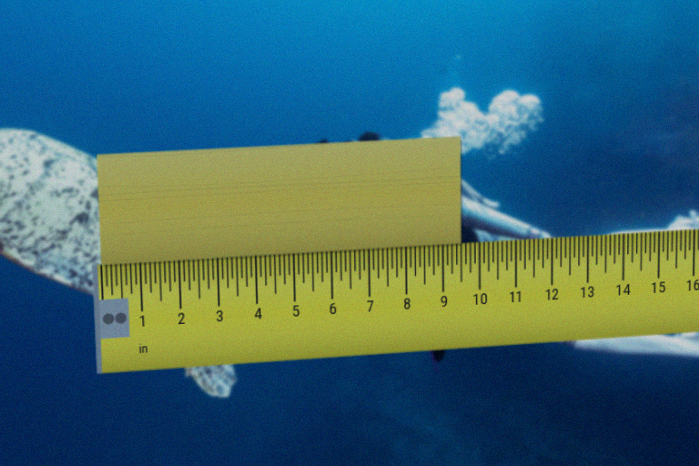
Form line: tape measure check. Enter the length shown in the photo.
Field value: 9.5 in
